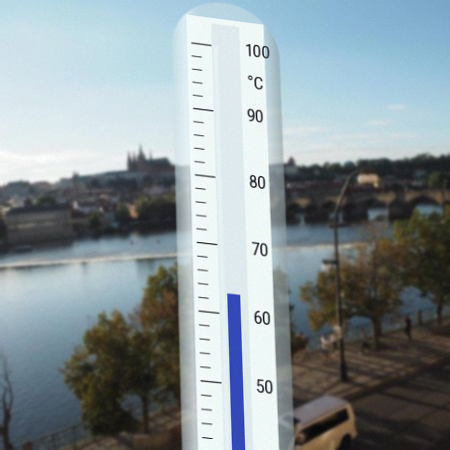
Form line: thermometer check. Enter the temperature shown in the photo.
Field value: 63 °C
